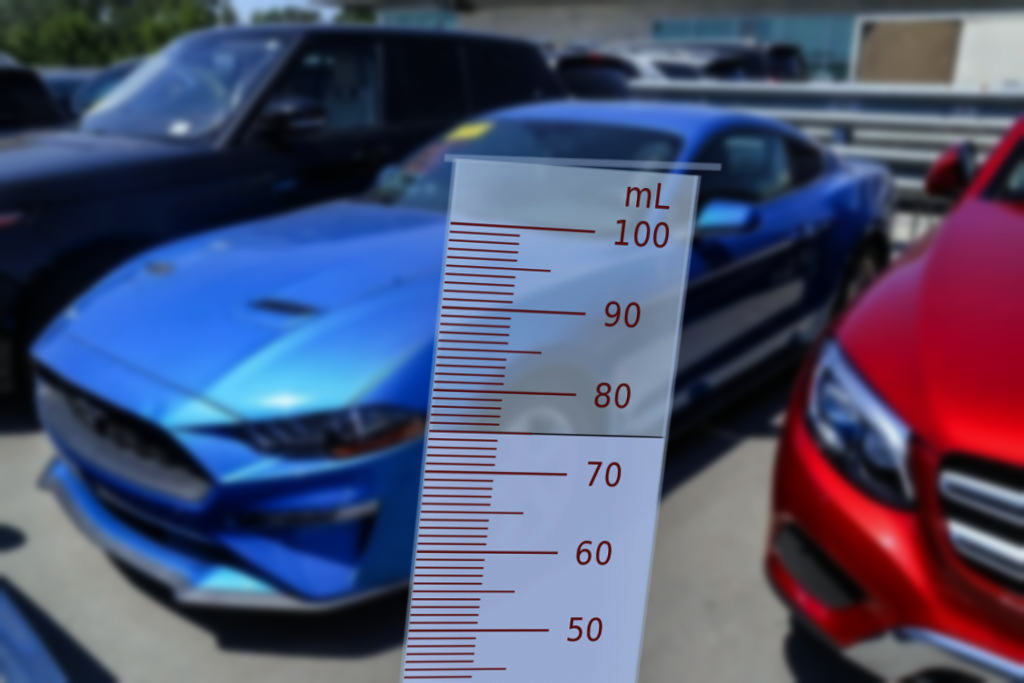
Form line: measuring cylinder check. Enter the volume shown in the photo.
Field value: 75 mL
